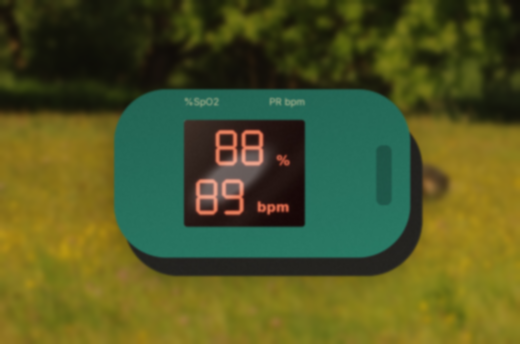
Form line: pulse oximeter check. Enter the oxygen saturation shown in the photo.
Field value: 88 %
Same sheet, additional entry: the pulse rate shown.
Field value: 89 bpm
